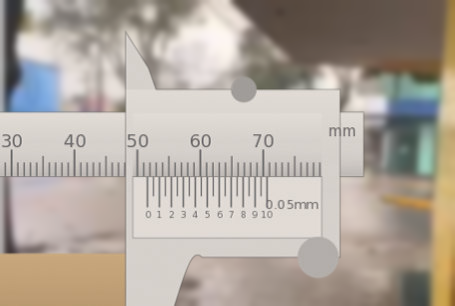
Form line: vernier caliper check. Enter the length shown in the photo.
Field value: 51.6 mm
